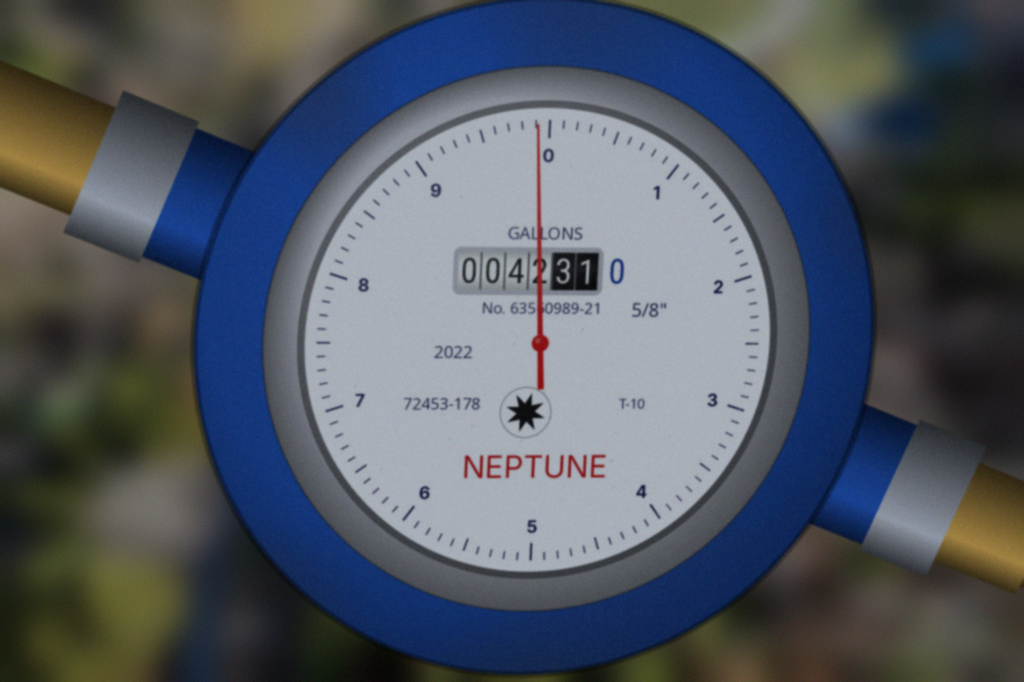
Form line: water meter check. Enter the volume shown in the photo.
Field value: 42309.9 gal
